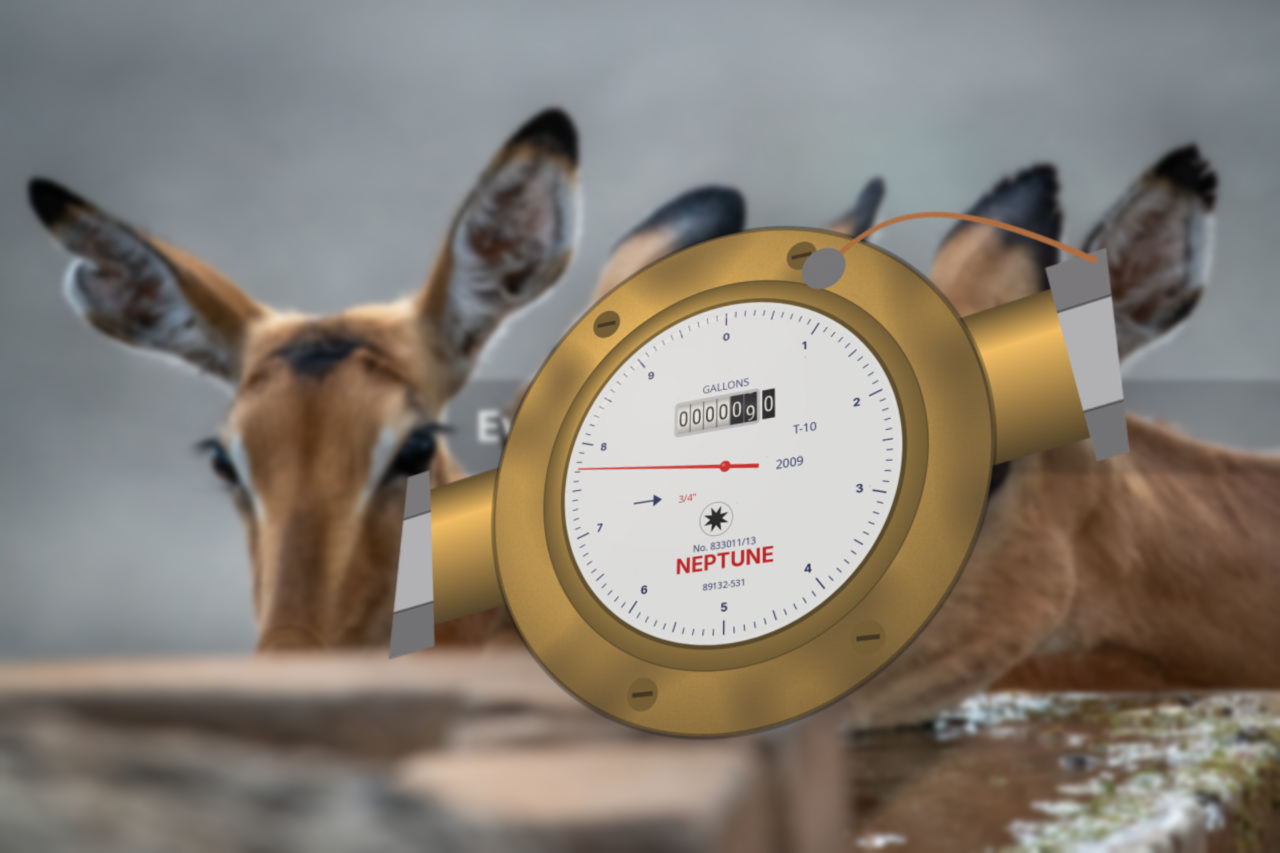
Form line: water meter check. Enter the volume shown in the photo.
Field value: 87.7 gal
